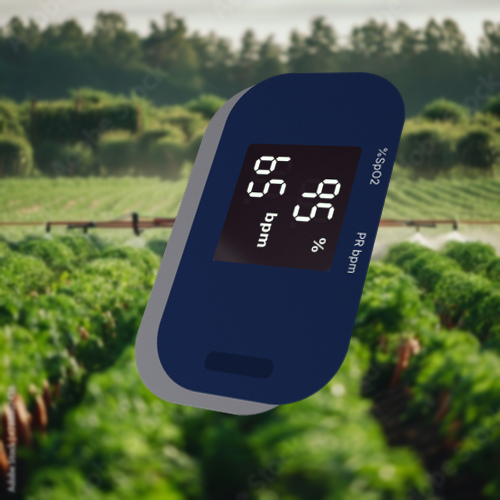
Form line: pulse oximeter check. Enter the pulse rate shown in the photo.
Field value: 65 bpm
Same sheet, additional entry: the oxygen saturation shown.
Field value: 95 %
